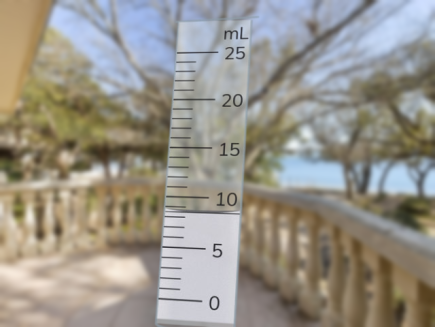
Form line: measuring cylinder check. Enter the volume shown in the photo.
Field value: 8.5 mL
